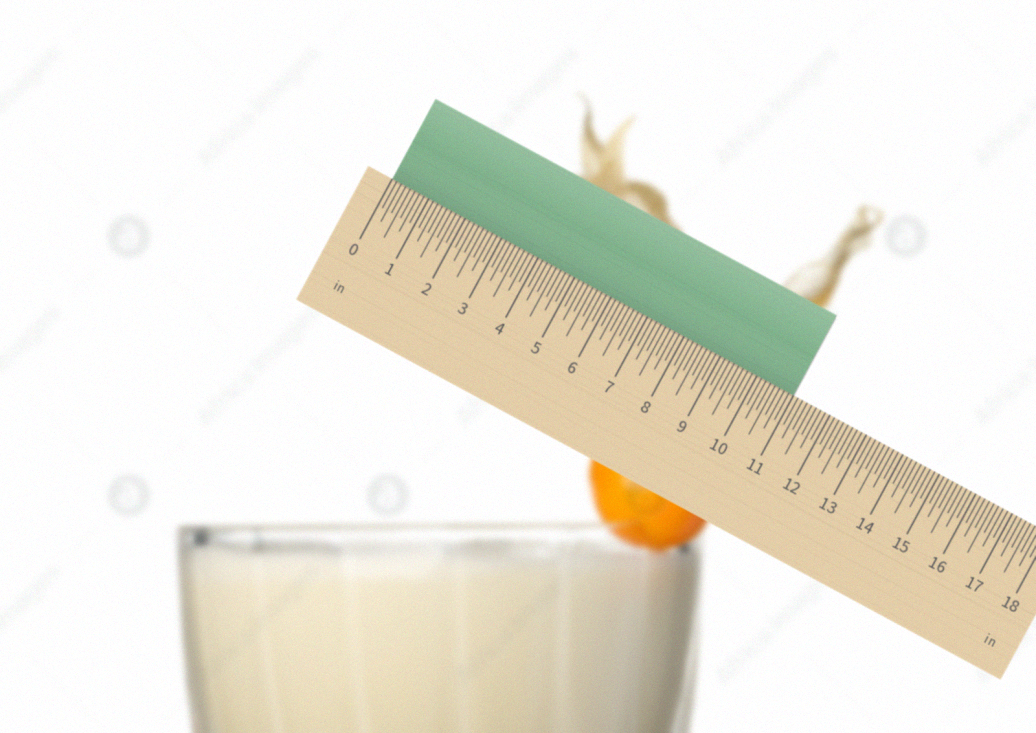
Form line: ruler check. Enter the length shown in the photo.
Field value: 11 in
